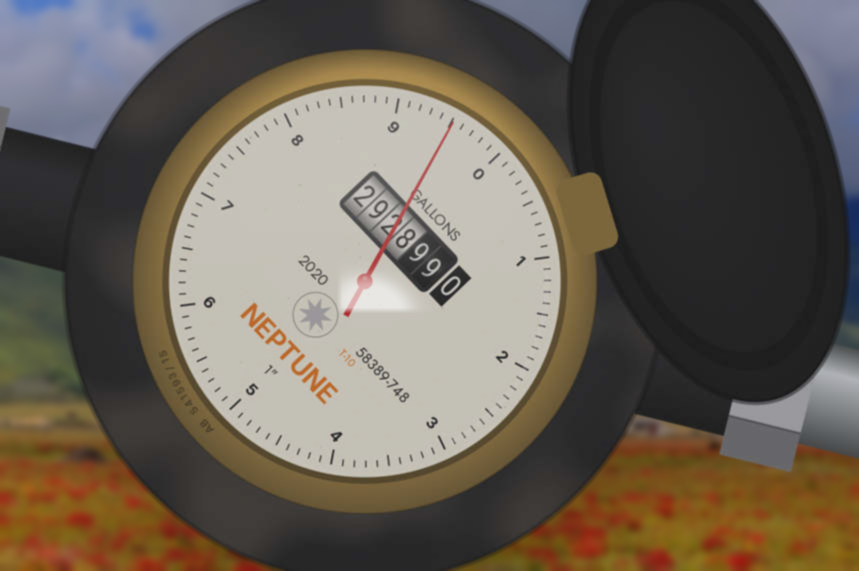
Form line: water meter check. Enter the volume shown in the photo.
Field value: 2928989.5 gal
